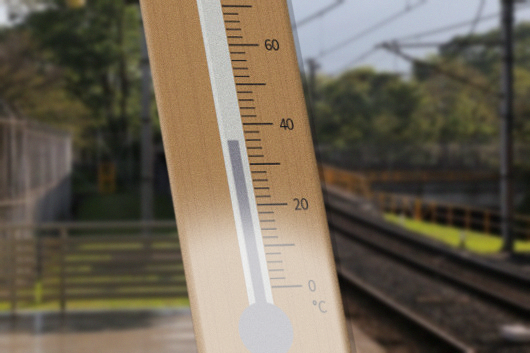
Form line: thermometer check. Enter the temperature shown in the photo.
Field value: 36 °C
